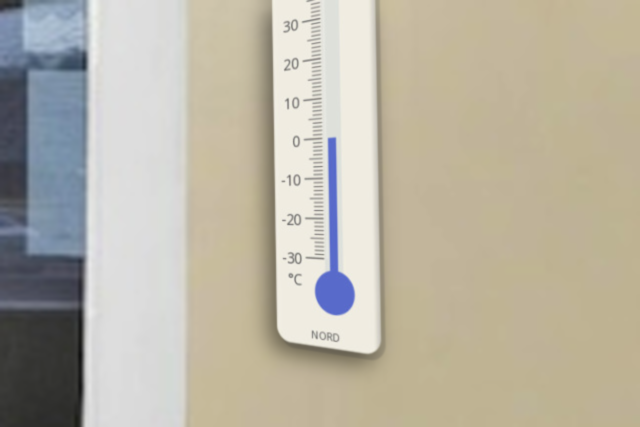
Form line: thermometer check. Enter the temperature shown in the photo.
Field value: 0 °C
